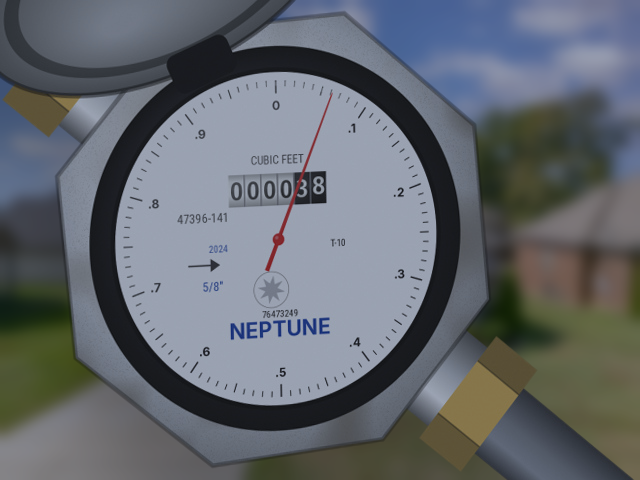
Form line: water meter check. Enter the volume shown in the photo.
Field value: 38.06 ft³
